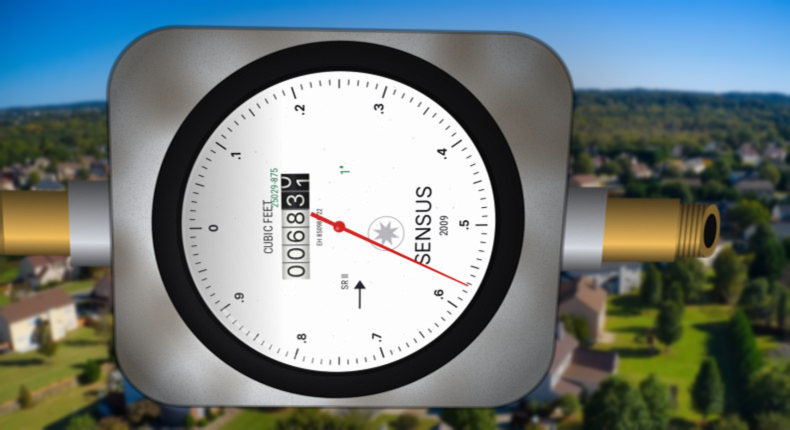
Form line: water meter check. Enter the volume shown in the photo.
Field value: 6830.57 ft³
